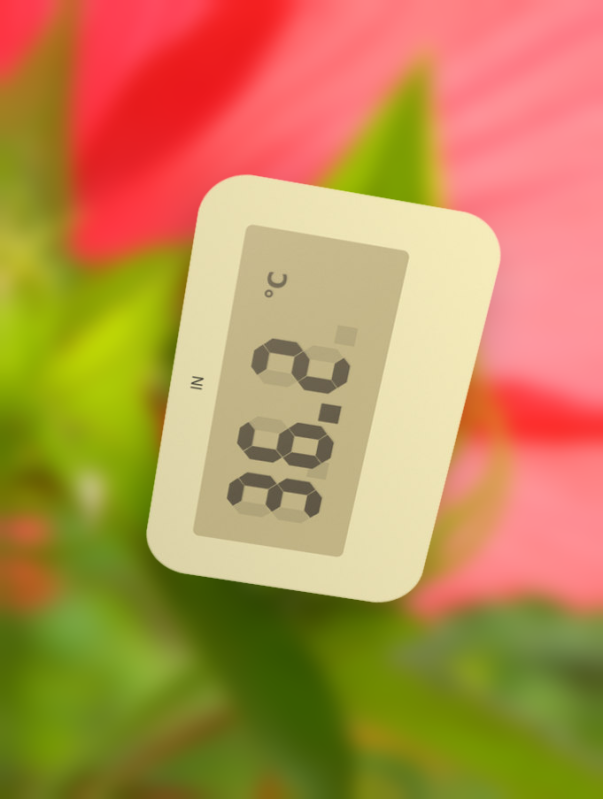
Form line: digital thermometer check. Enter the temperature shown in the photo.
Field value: 36.2 °C
